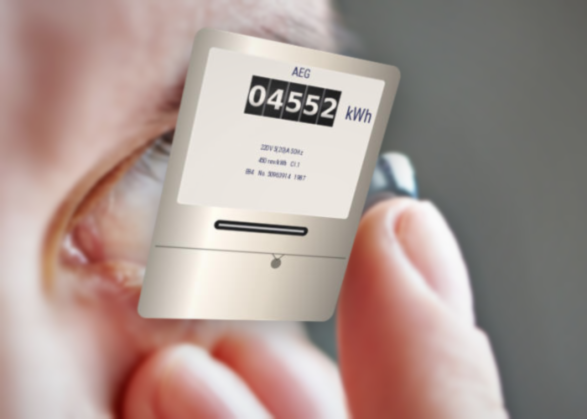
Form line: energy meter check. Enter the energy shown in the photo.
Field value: 4552 kWh
